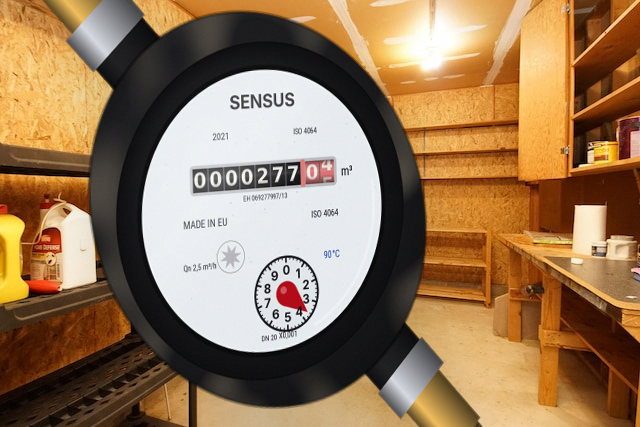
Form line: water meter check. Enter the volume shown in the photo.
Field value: 277.043 m³
